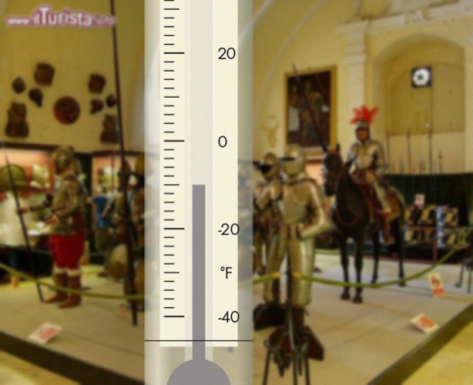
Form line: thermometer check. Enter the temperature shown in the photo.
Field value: -10 °F
